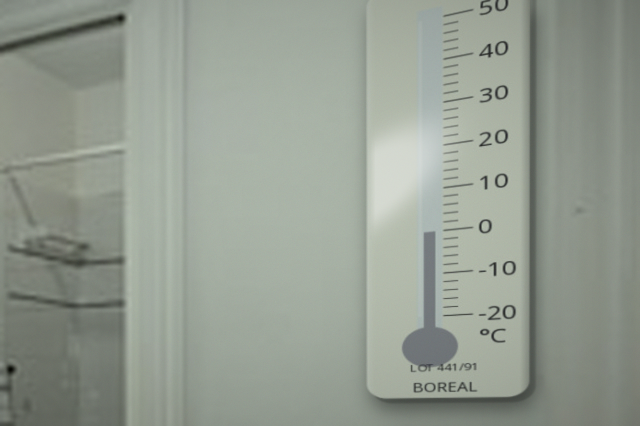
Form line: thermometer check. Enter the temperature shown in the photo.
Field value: 0 °C
